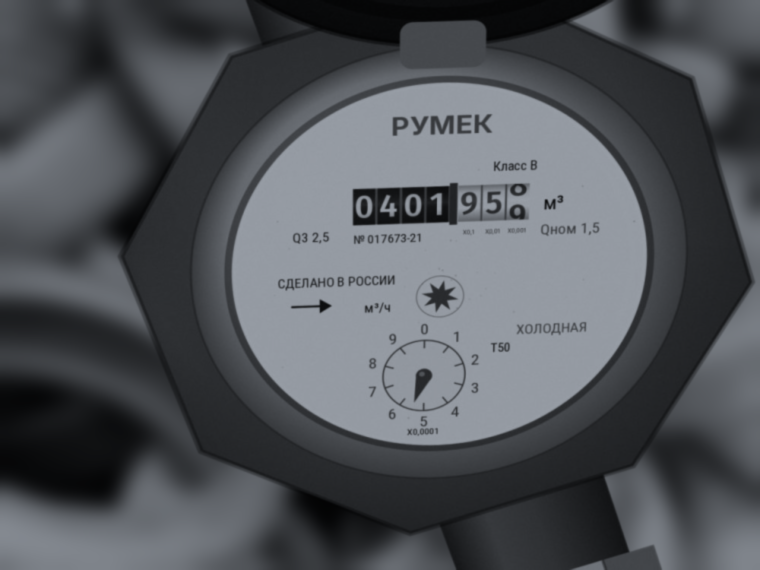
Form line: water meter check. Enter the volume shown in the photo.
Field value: 401.9585 m³
